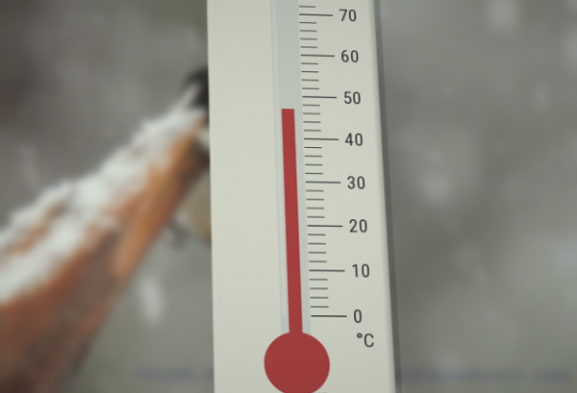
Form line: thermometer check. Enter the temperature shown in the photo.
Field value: 47 °C
